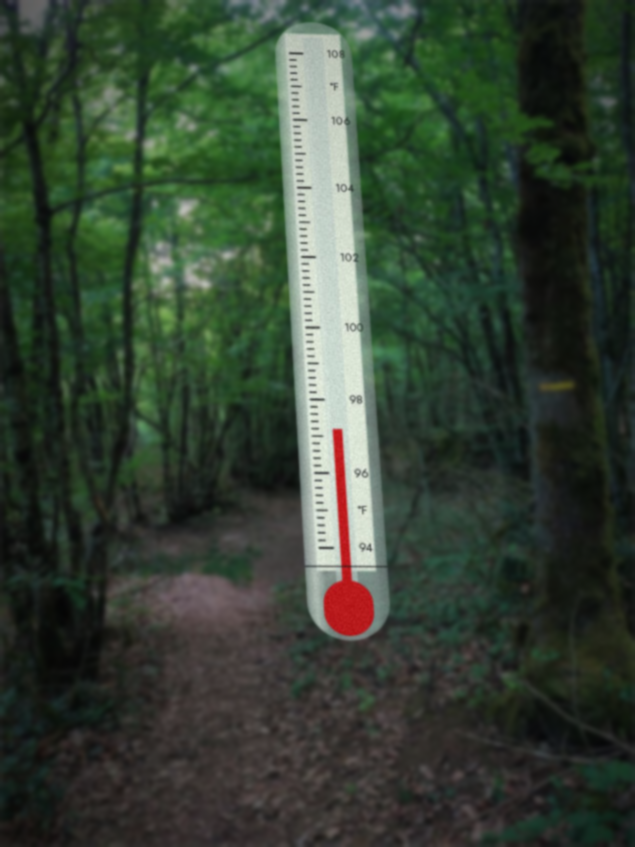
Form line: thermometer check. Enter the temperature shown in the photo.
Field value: 97.2 °F
